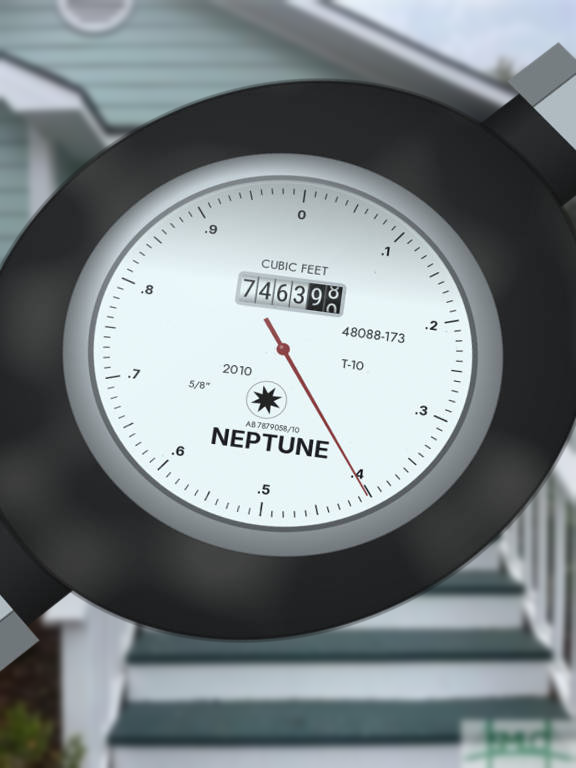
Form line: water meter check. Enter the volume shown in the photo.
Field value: 746398.40 ft³
